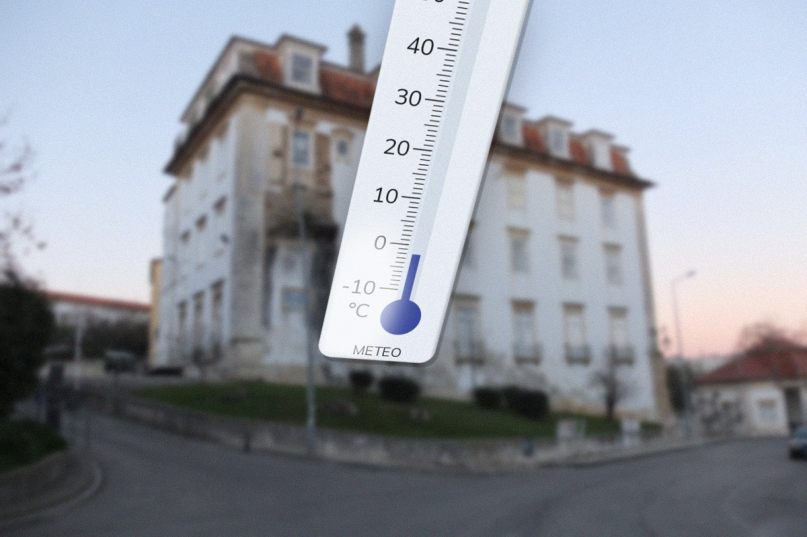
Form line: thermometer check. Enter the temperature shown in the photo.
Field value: -2 °C
